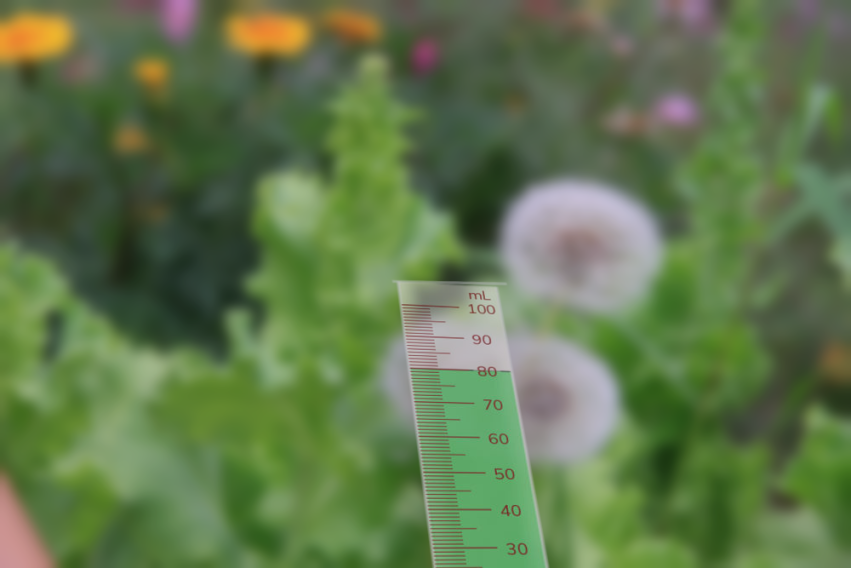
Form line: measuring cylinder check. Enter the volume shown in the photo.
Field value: 80 mL
